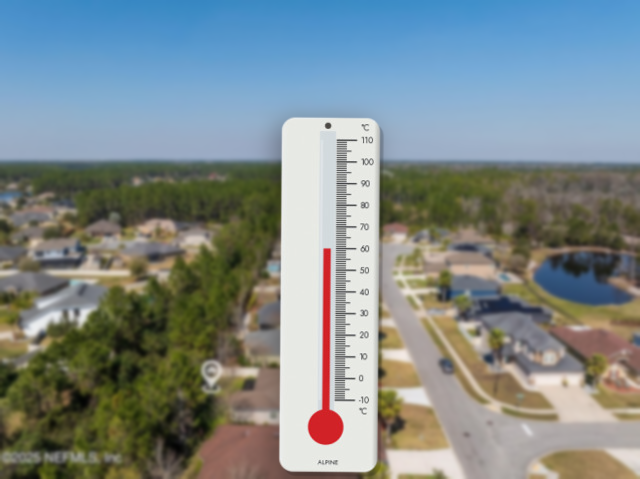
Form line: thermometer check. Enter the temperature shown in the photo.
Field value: 60 °C
